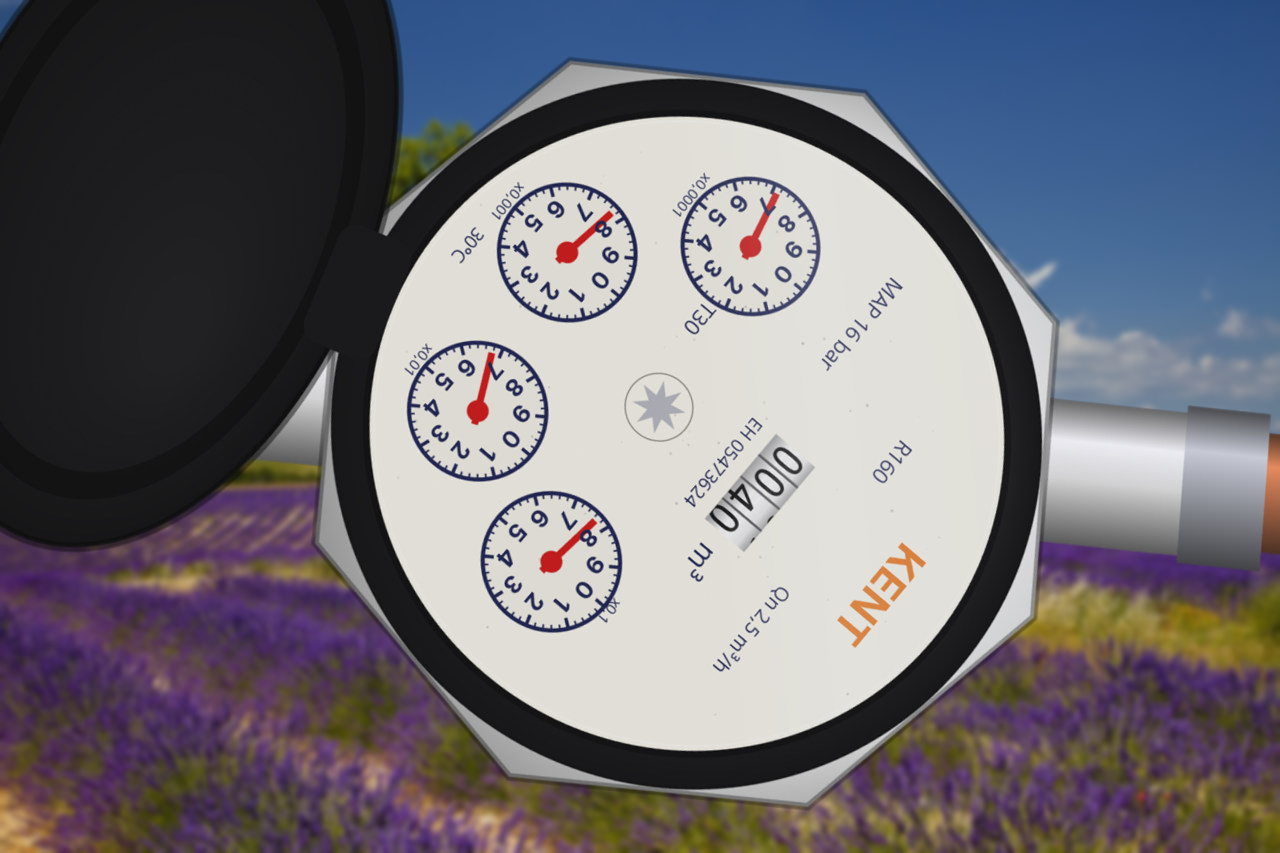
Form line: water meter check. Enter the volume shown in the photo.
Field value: 39.7677 m³
